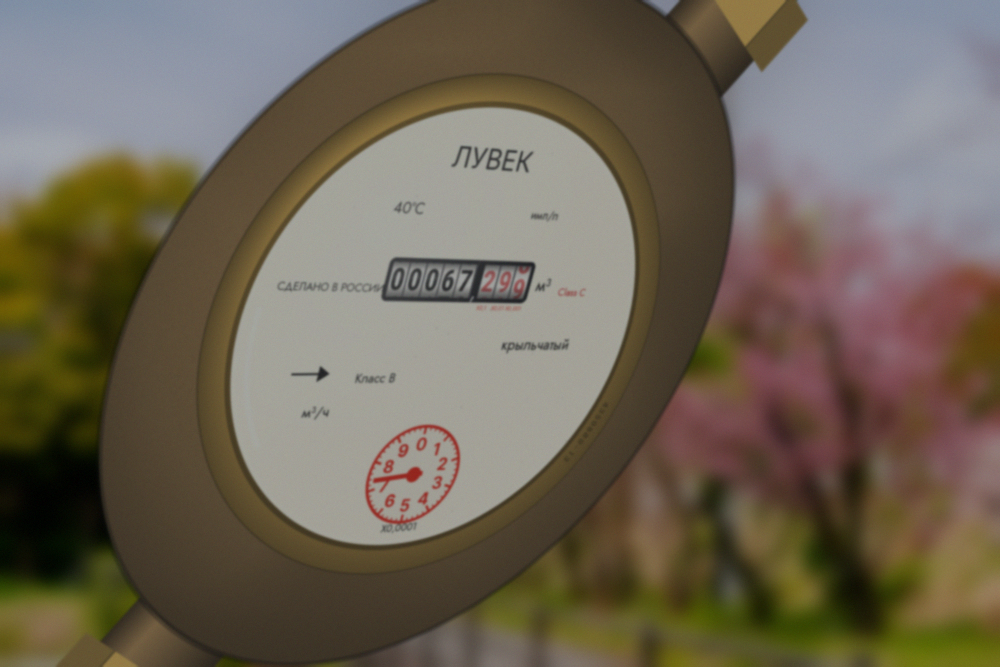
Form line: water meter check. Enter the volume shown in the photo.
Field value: 67.2987 m³
